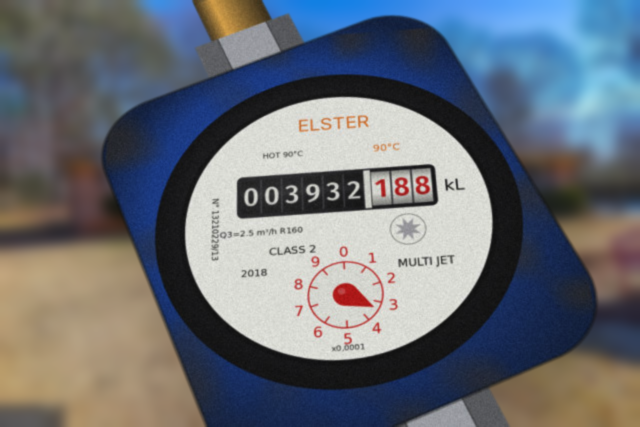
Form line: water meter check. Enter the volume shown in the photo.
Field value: 3932.1883 kL
